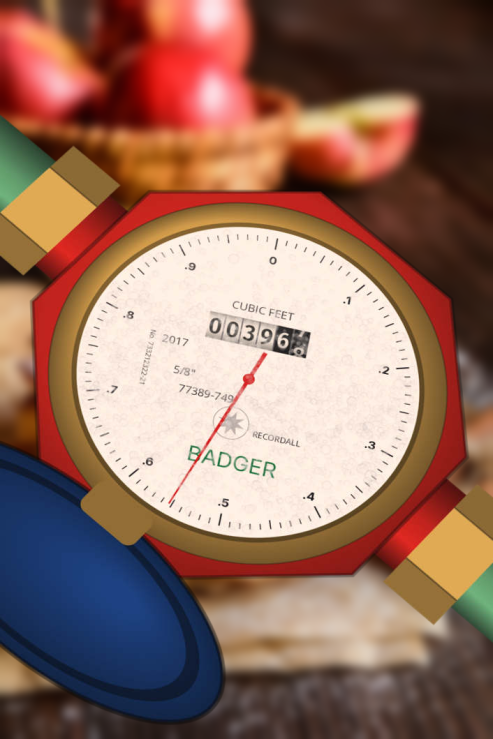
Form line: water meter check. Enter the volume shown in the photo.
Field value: 3967.55 ft³
